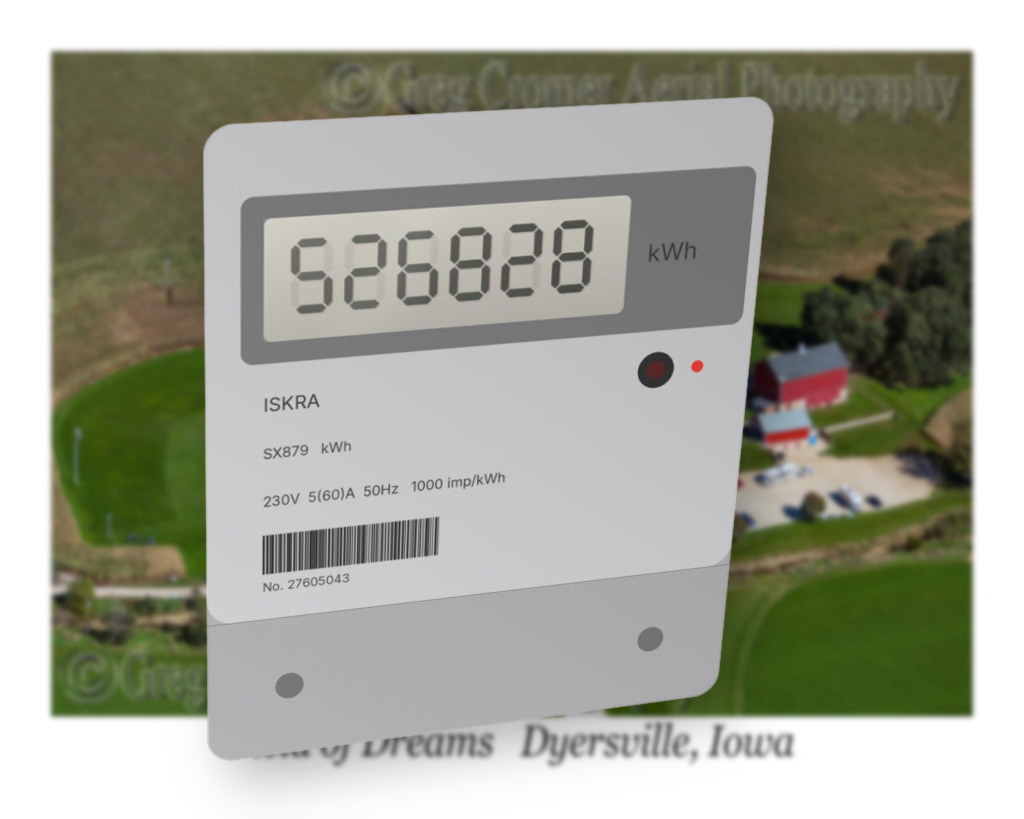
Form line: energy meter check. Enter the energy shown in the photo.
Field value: 526828 kWh
